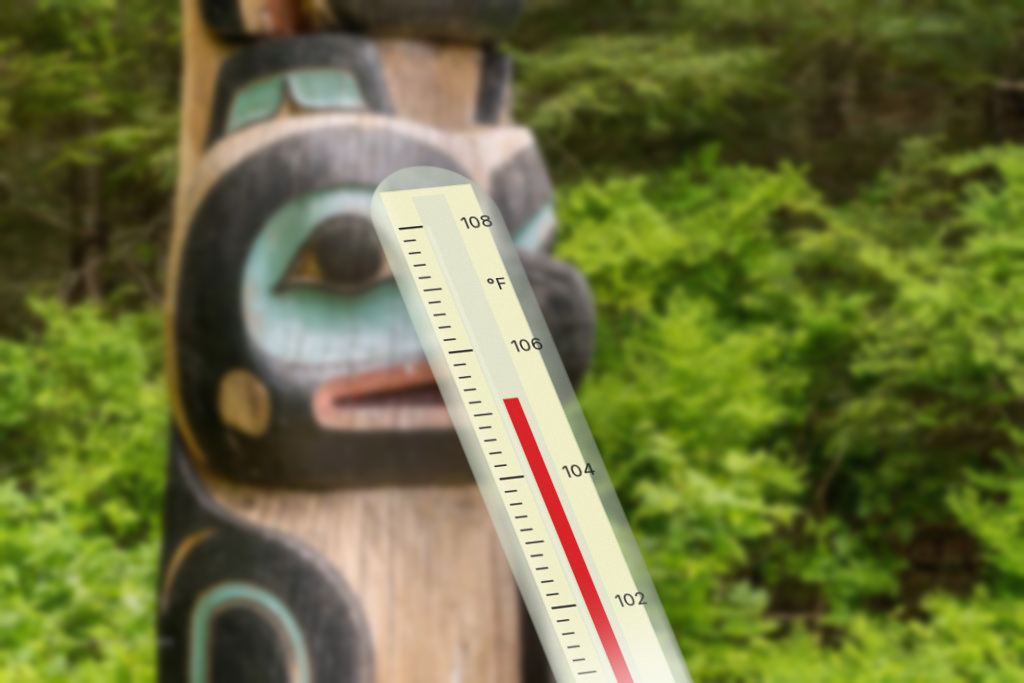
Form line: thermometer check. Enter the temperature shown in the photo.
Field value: 105.2 °F
